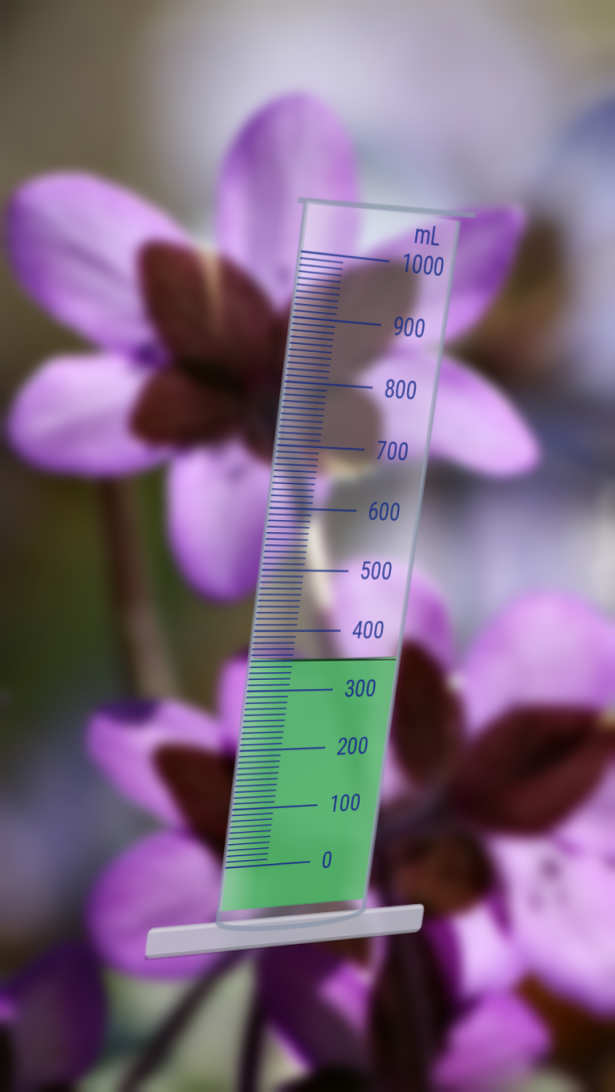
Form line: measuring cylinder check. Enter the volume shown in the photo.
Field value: 350 mL
